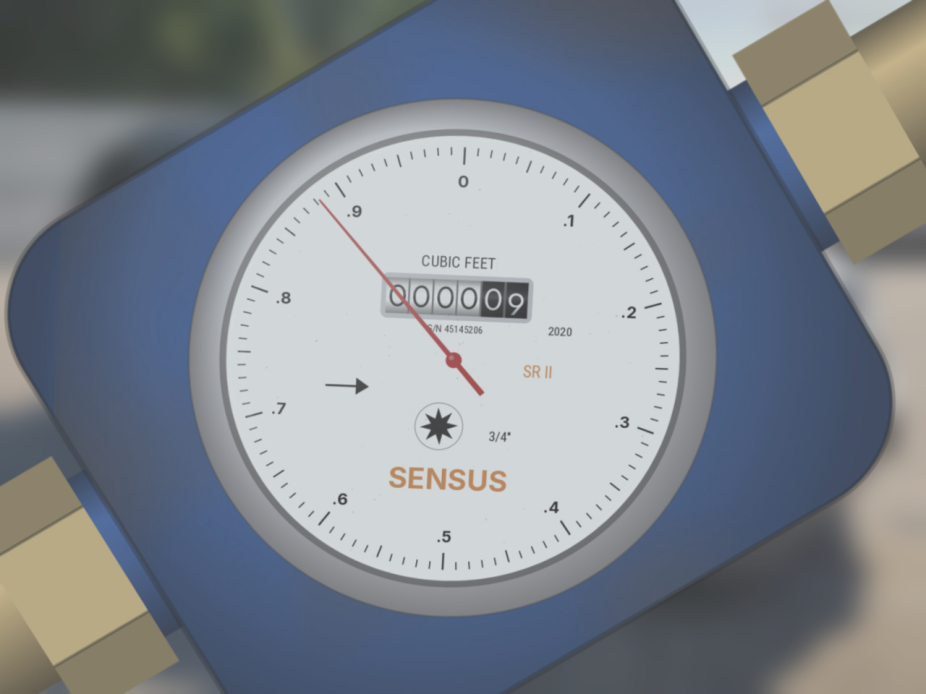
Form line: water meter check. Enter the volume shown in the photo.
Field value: 8.88 ft³
